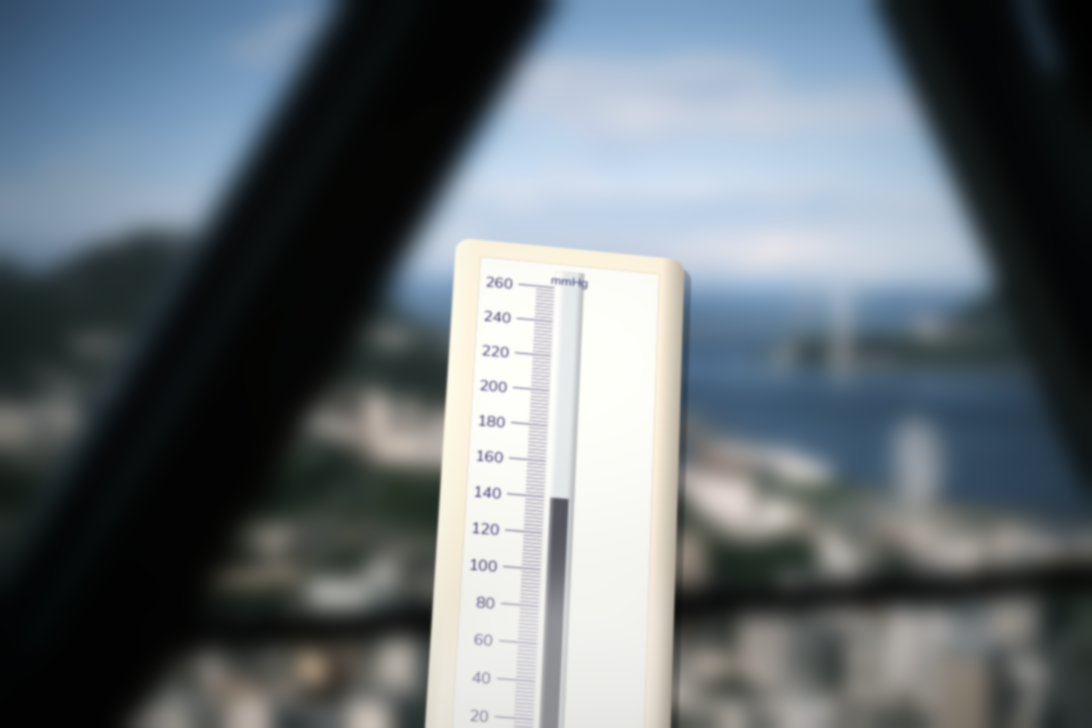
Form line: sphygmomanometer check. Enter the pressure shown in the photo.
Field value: 140 mmHg
